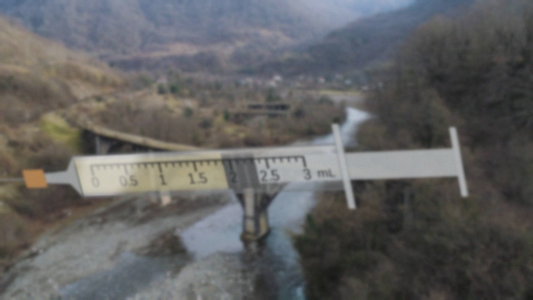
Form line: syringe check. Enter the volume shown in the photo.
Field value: 1.9 mL
